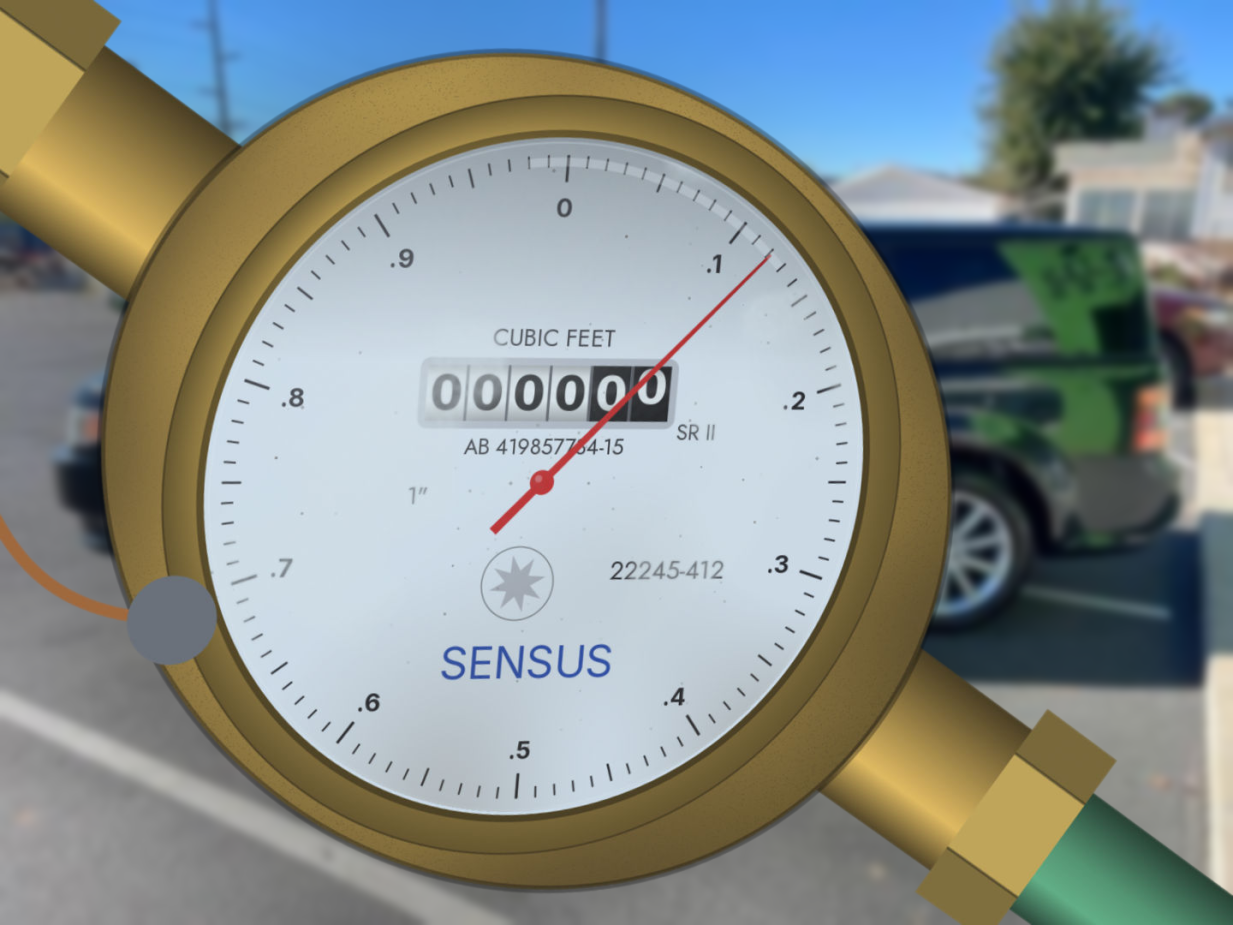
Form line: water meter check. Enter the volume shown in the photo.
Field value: 0.12 ft³
